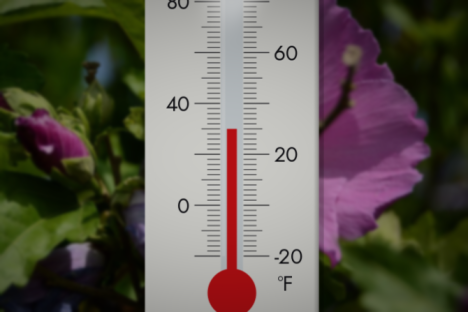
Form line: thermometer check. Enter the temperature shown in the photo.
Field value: 30 °F
